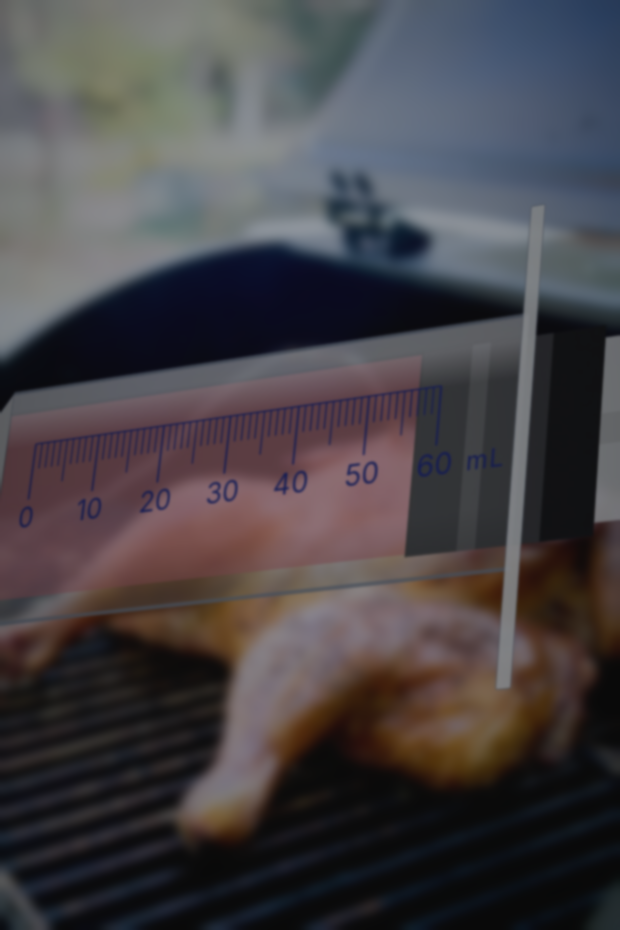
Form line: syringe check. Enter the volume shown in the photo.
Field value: 57 mL
